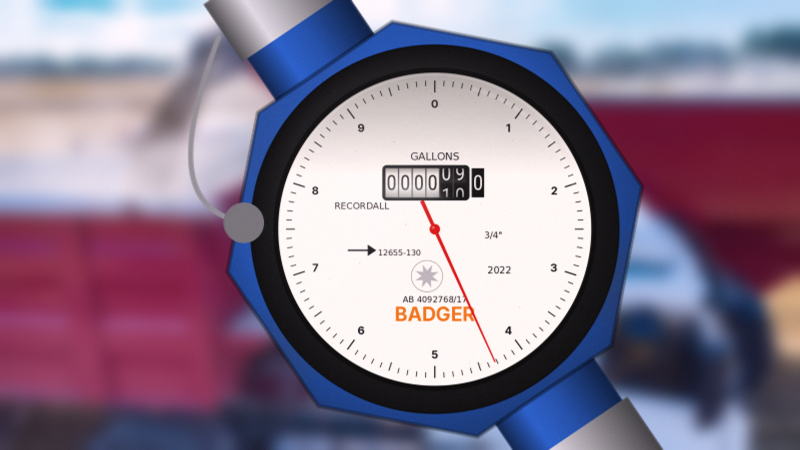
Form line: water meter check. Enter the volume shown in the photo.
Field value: 94.3 gal
